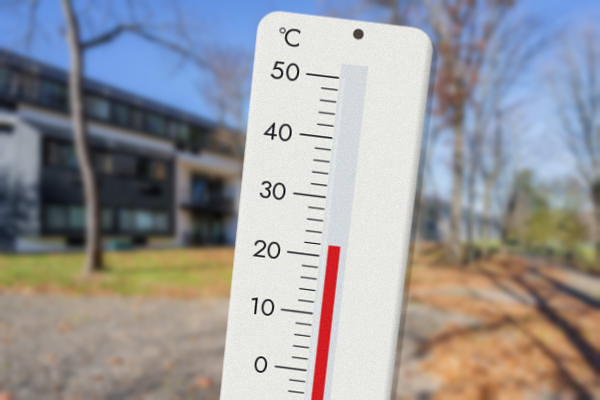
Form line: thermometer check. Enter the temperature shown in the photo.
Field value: 22 °C
